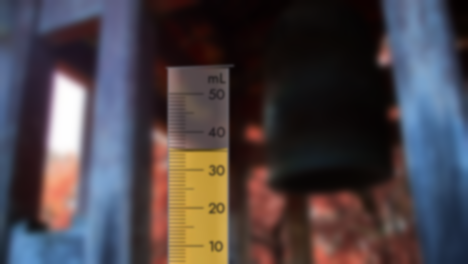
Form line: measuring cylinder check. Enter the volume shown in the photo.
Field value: 35 mL
